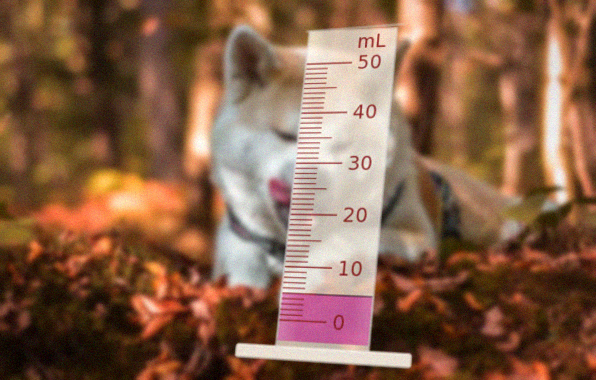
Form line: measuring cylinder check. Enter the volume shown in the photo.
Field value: 5 mL
